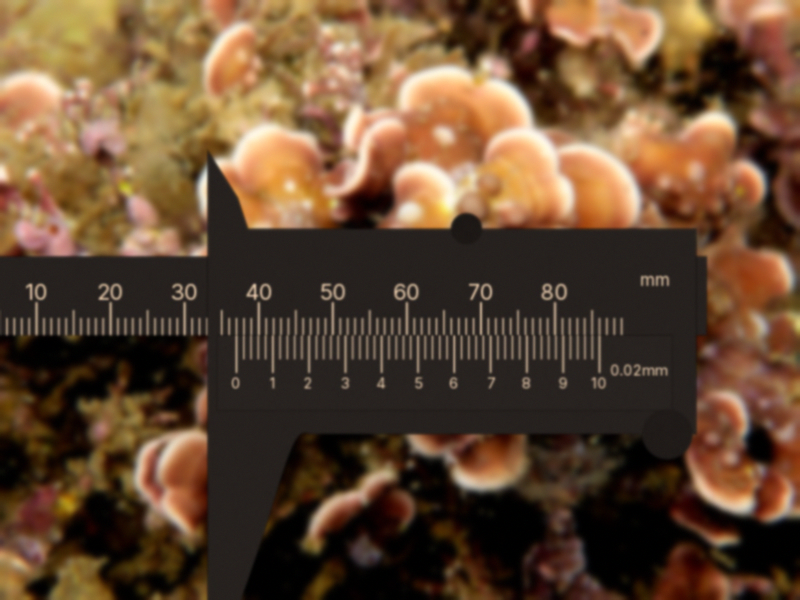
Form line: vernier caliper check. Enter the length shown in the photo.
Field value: 37.0 mm
